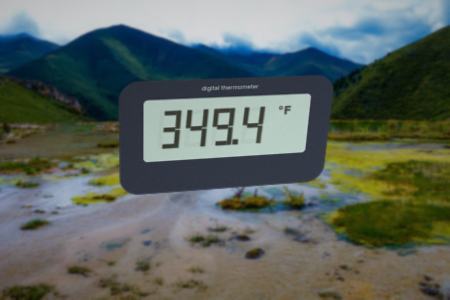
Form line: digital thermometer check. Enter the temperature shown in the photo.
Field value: 349.4 °F
